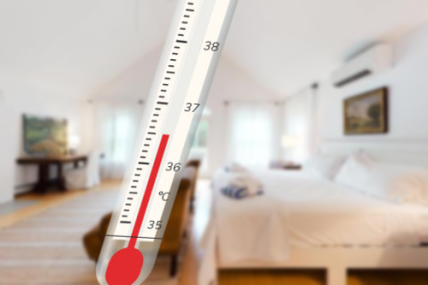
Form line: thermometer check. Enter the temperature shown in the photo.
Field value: 36.5 °C
